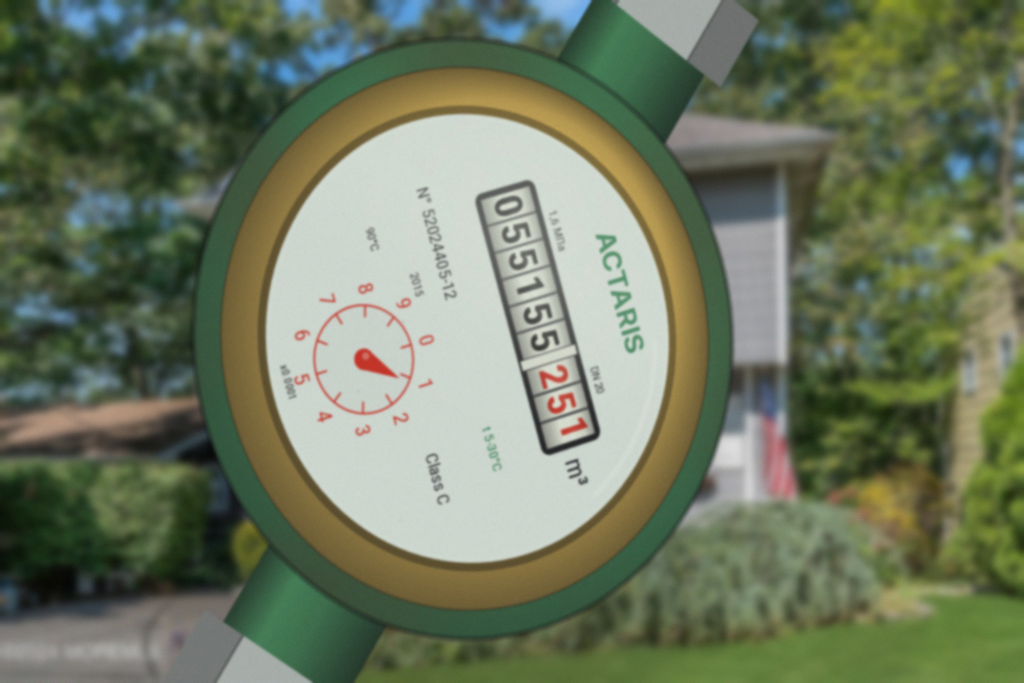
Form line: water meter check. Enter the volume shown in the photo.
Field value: 55155.2511 m³
